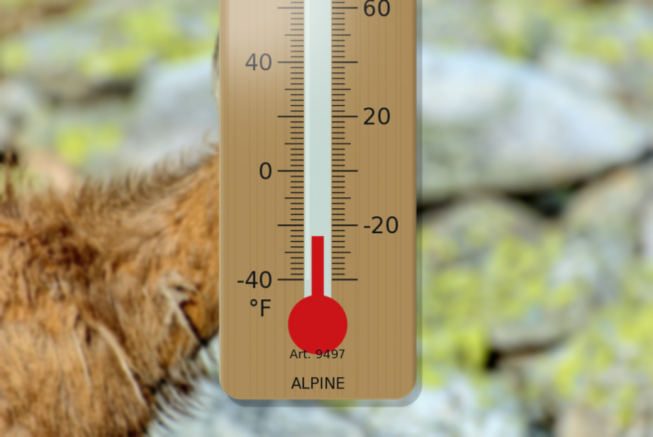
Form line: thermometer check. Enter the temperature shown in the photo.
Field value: -24 °F
